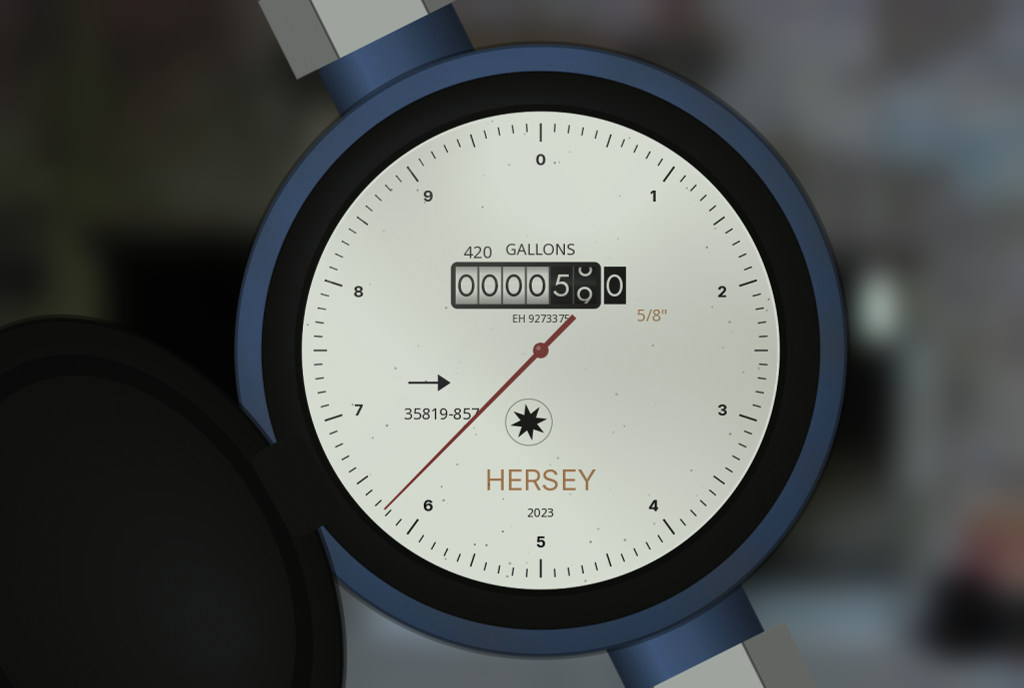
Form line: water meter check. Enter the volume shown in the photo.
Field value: 586.2 gal
